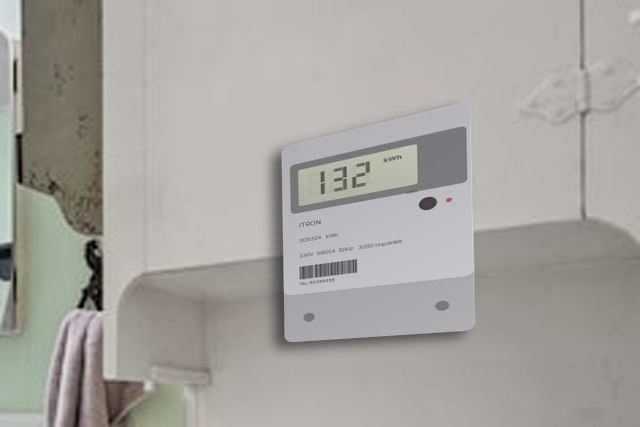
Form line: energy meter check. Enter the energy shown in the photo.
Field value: 132 kWh
